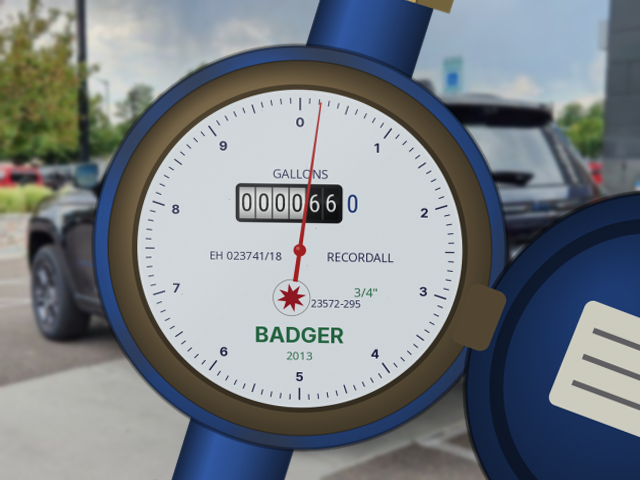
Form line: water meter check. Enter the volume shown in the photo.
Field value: 660.2 gal
